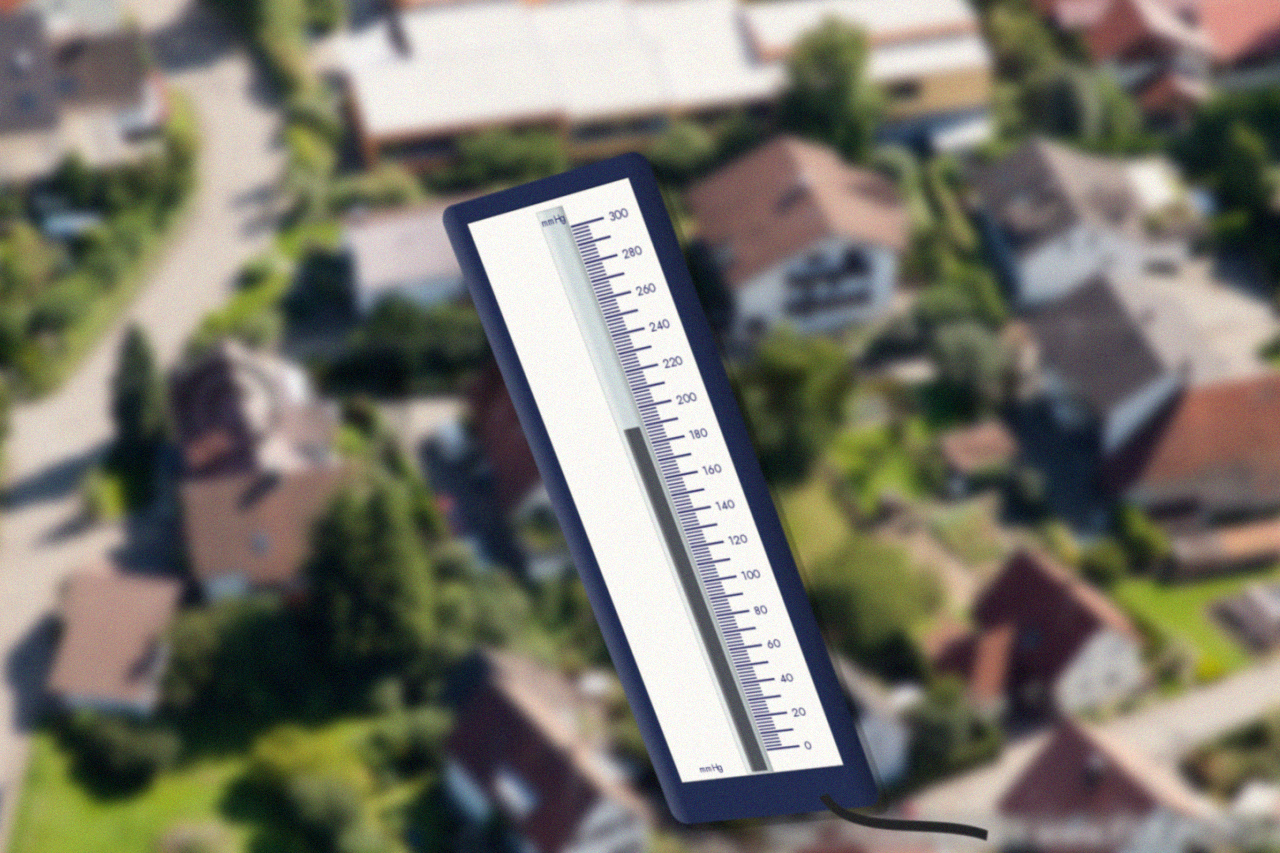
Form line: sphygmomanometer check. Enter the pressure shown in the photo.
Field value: 190 mmHg
